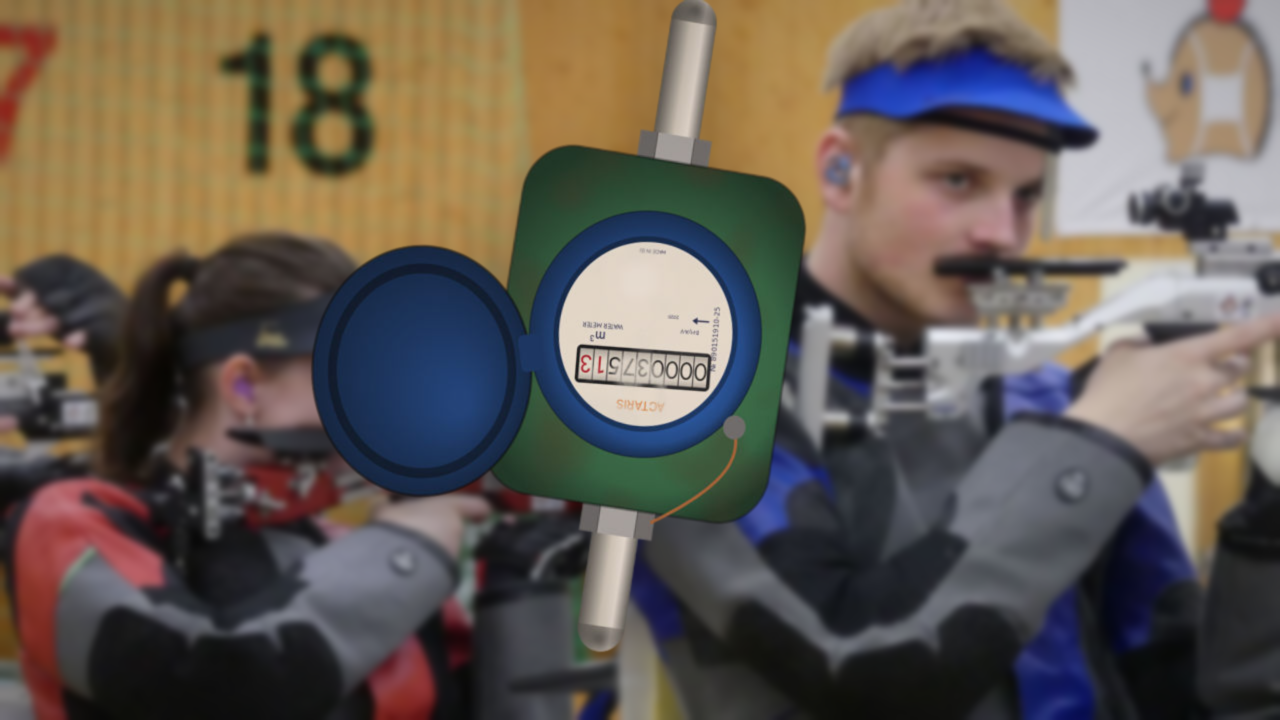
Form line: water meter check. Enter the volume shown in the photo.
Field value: 375.13 m³
